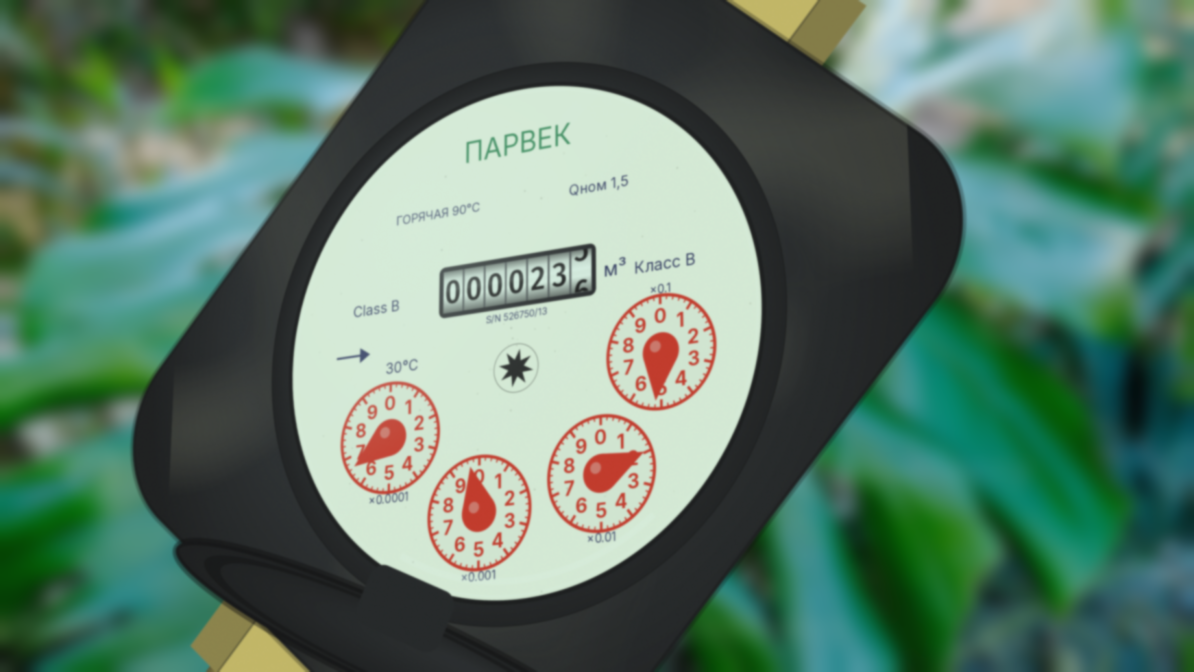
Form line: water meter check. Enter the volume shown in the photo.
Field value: 235.5196 m³
